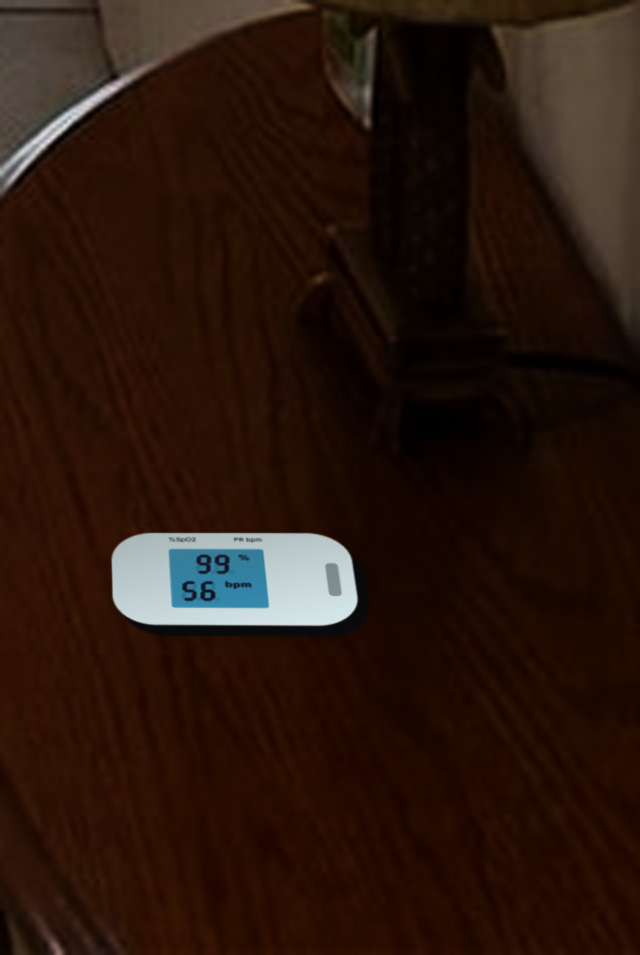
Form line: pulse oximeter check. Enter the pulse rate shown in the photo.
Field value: 56 bpm
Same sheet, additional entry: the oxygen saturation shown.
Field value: 99 %
